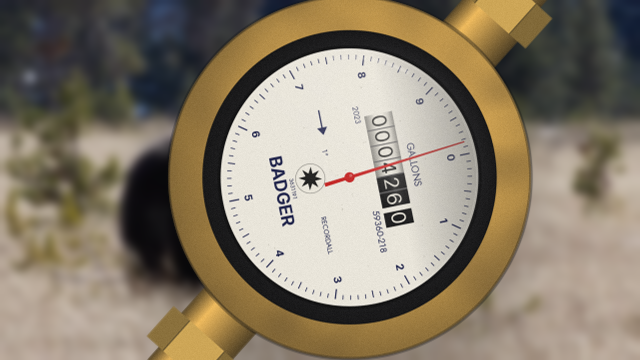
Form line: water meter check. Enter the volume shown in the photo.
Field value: 4259.8 gal
